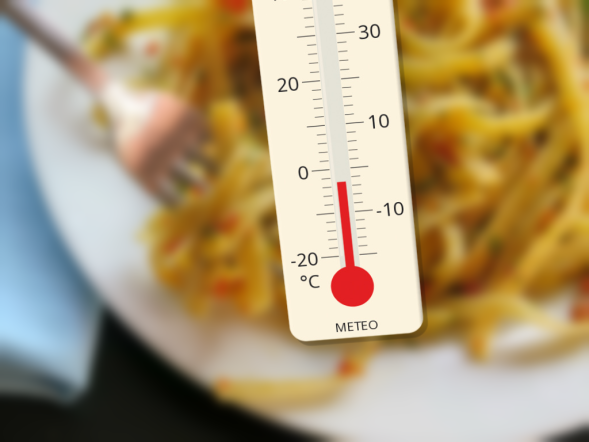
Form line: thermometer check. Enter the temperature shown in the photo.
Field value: -3 °C
